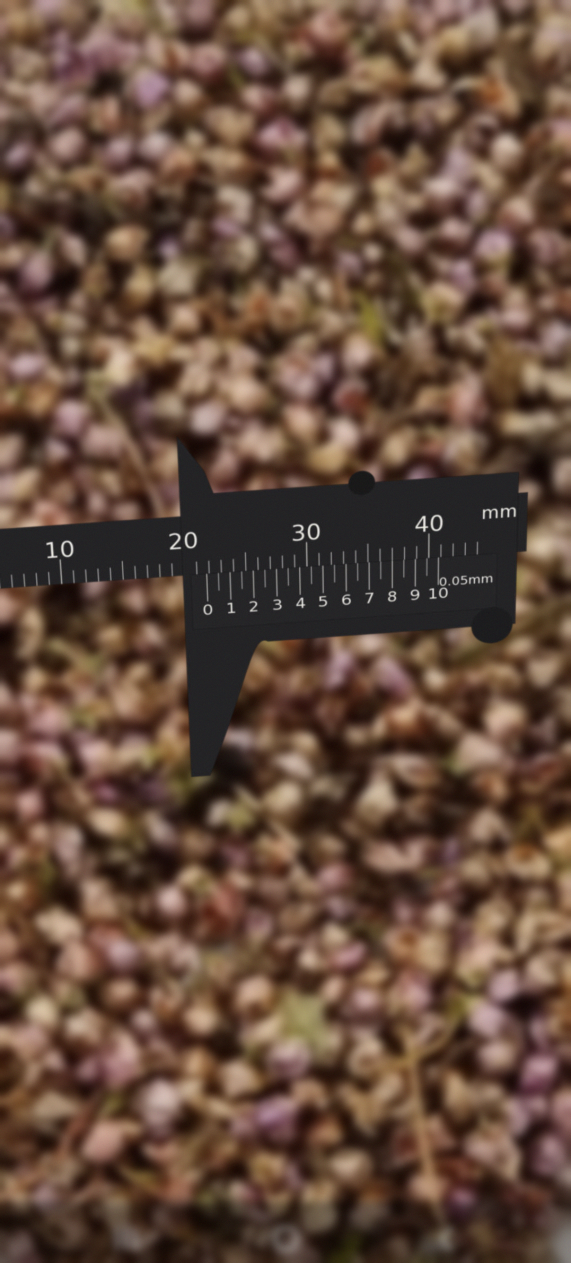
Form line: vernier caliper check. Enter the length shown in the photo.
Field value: 21.8 mm
